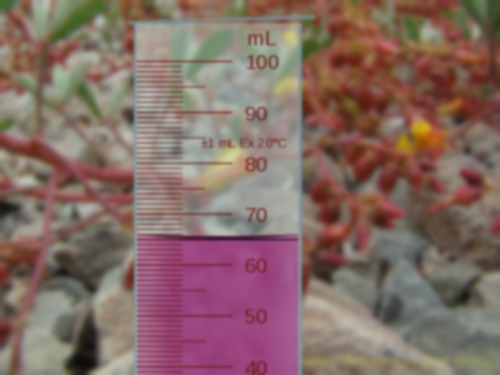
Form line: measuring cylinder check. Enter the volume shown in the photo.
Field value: 65 mL
